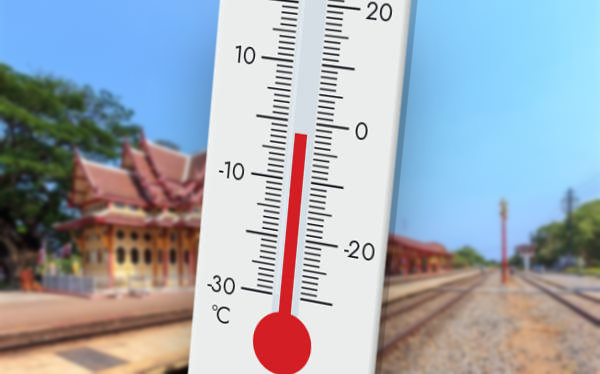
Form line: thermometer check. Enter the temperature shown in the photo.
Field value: -2 °C
